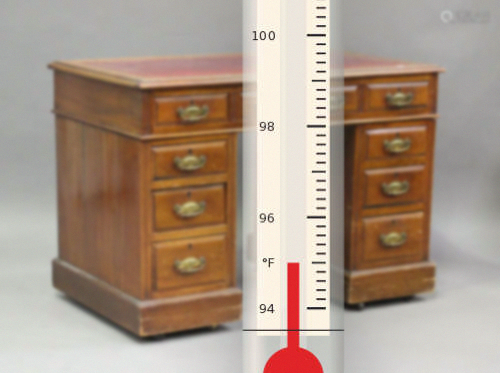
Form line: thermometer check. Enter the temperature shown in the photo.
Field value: 95 °F
